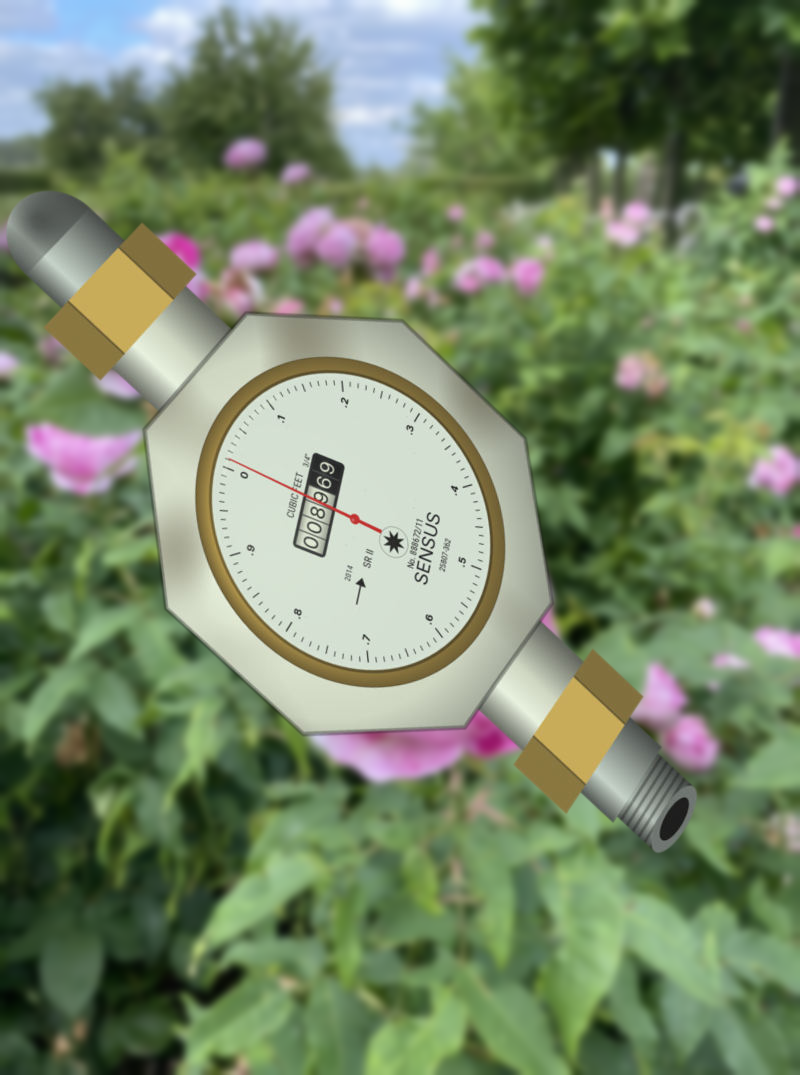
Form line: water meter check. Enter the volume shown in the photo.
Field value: 8969.01 ft³
